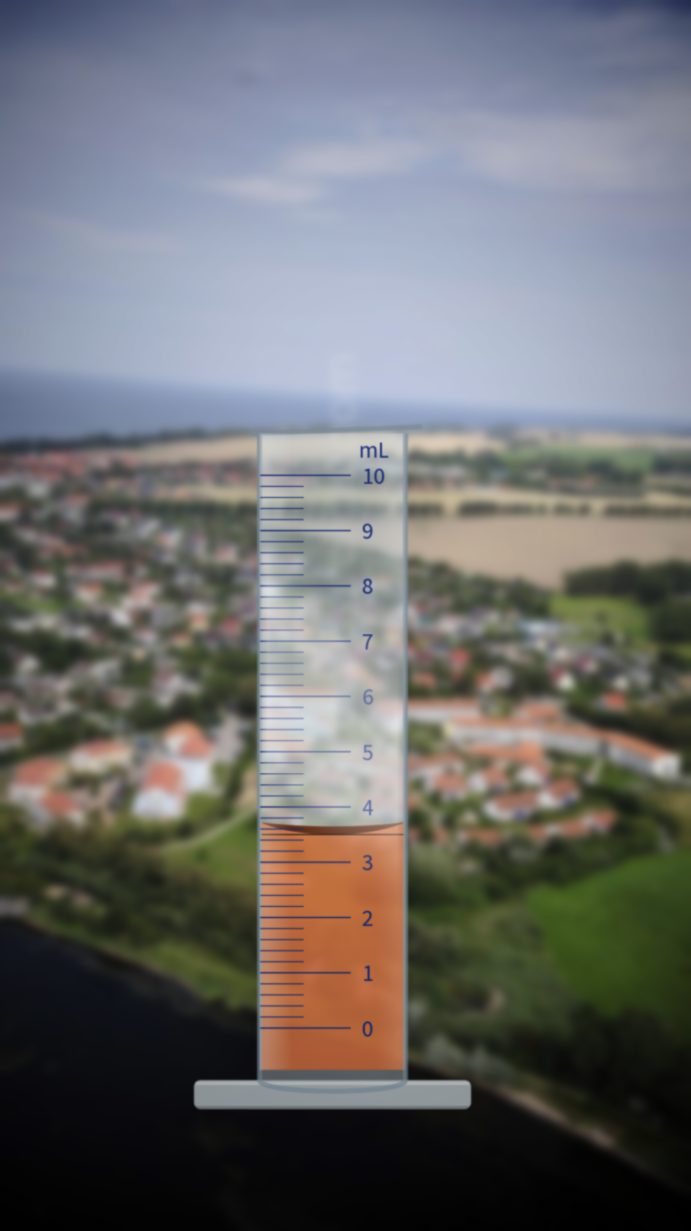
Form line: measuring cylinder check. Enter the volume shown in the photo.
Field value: 3.5 mL
